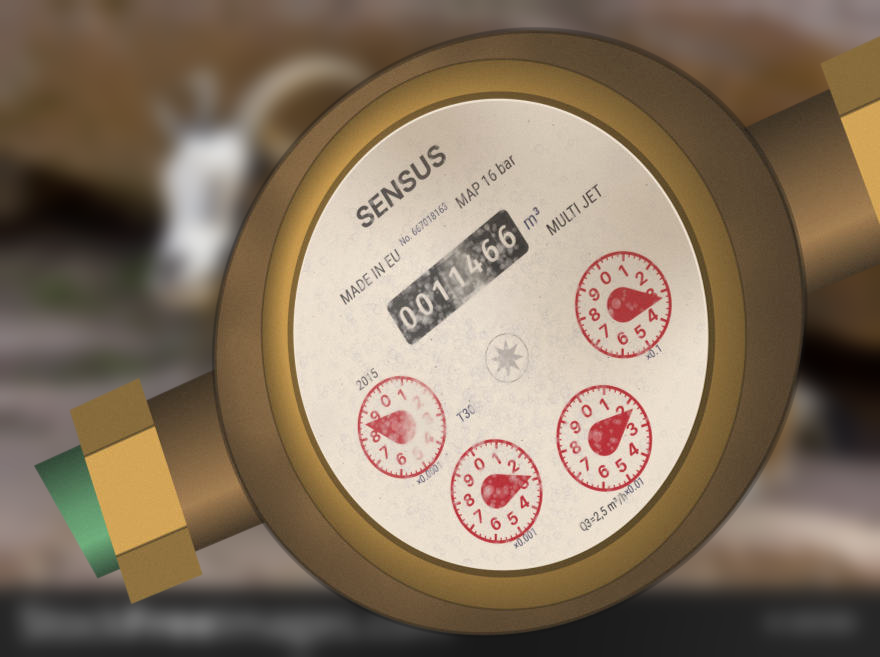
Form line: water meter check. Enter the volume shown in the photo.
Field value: 11466.3228 m³
